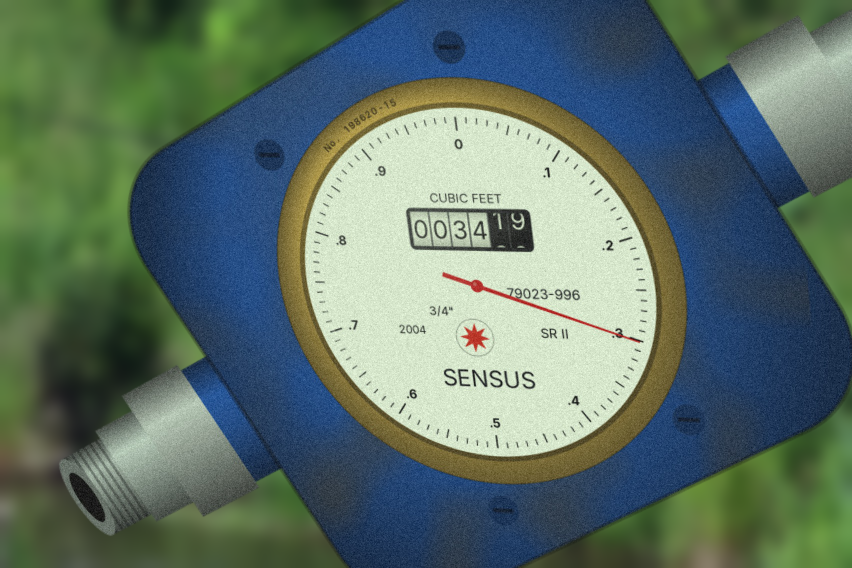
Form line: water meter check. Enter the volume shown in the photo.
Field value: 3419.30 ft³
